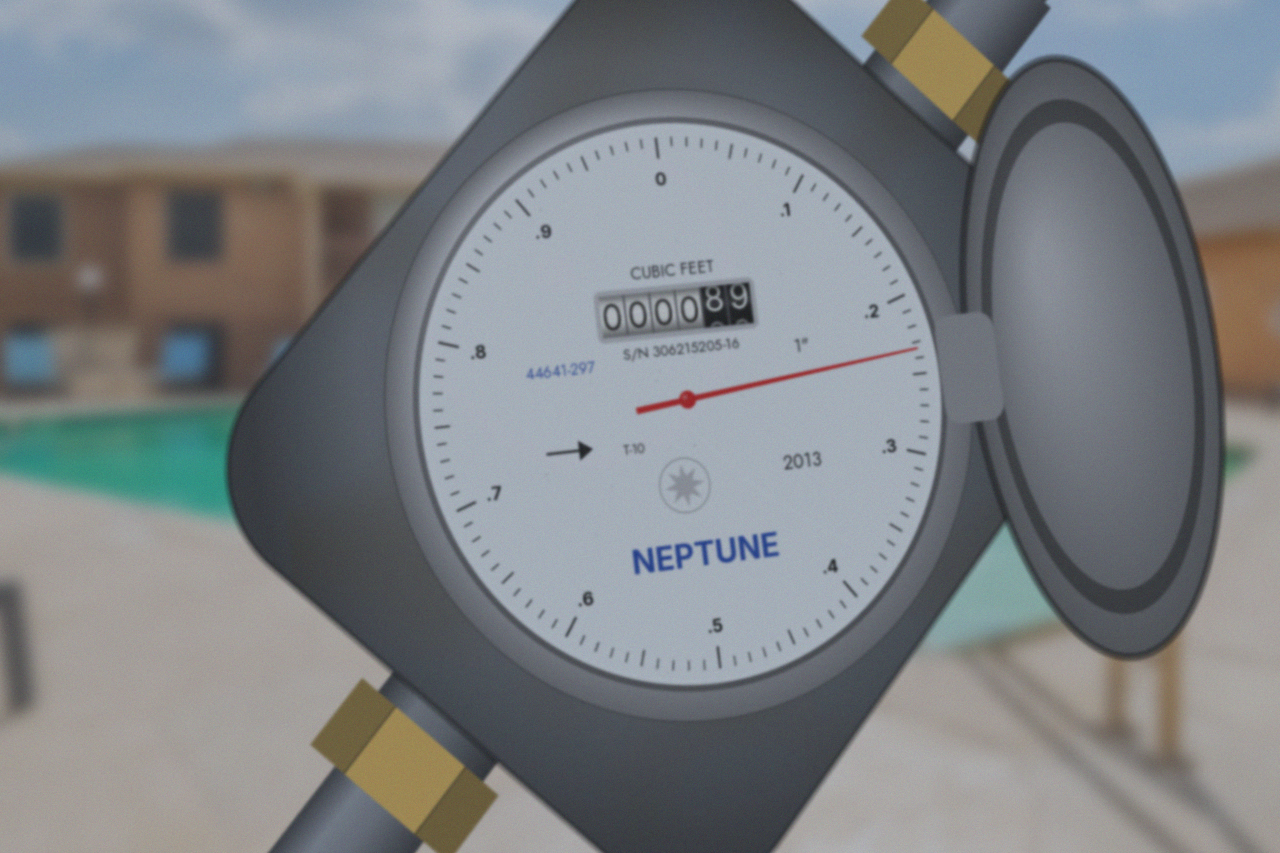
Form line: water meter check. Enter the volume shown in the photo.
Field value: 89.23 ft³
